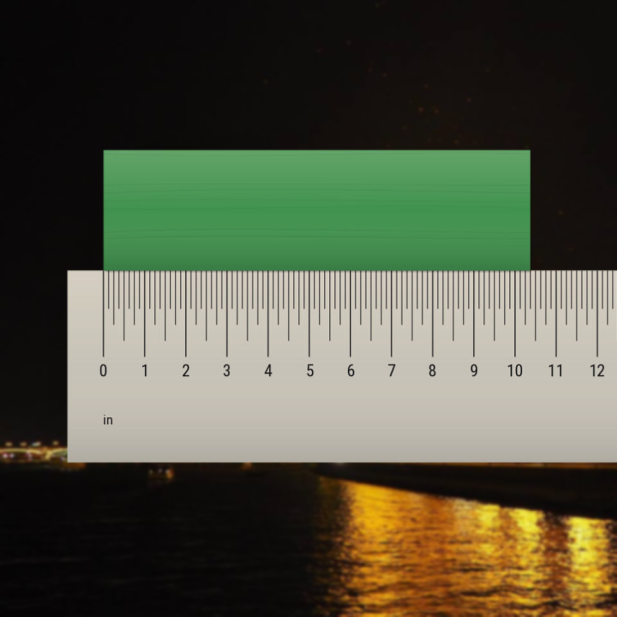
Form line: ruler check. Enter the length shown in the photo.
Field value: 10.375 in
